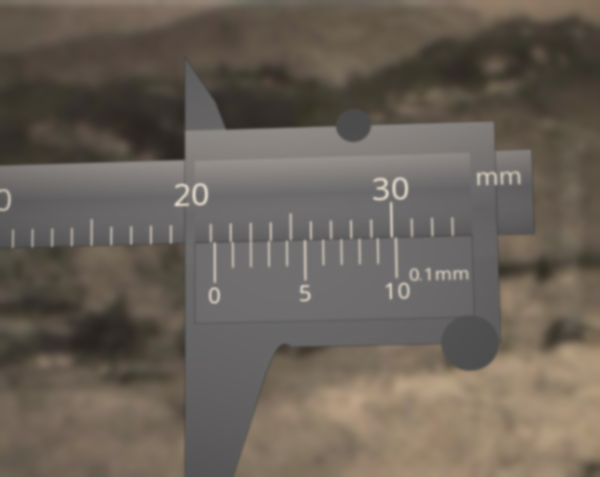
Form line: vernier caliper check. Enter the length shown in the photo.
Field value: 21.2 mm
